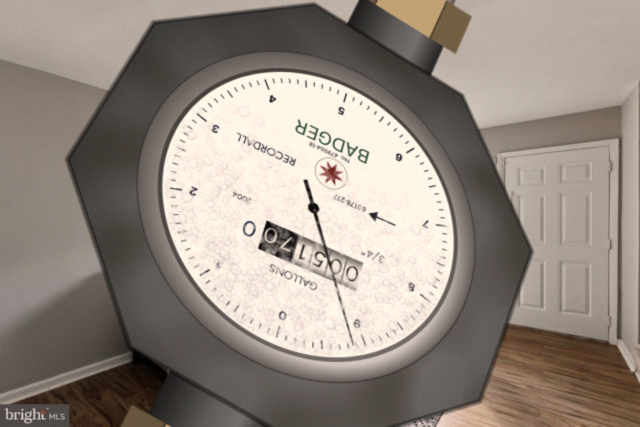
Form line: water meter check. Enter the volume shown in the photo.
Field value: 51699.1 gal
